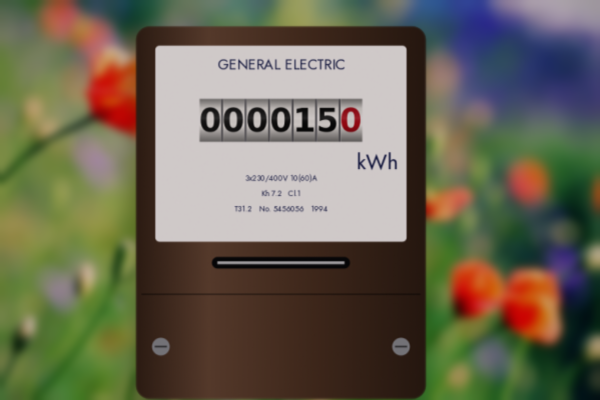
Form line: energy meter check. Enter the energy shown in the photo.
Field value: 15.0 kWh
